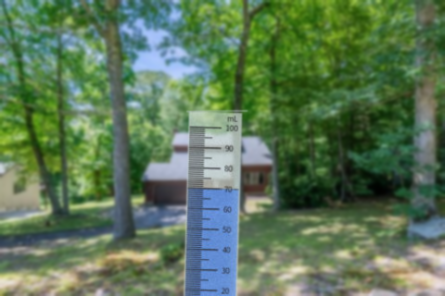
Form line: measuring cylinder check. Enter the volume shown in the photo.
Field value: 70 mL
